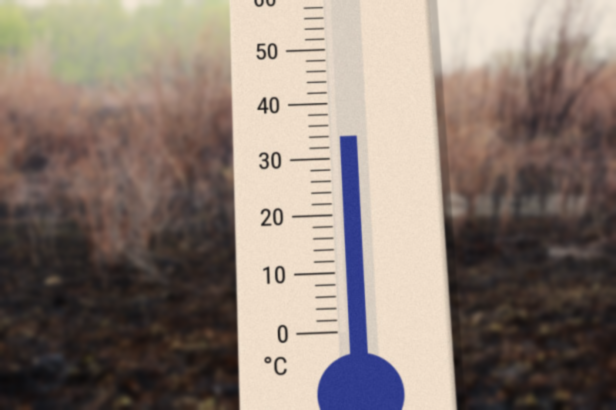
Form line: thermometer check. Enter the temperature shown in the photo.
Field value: 34 °C
